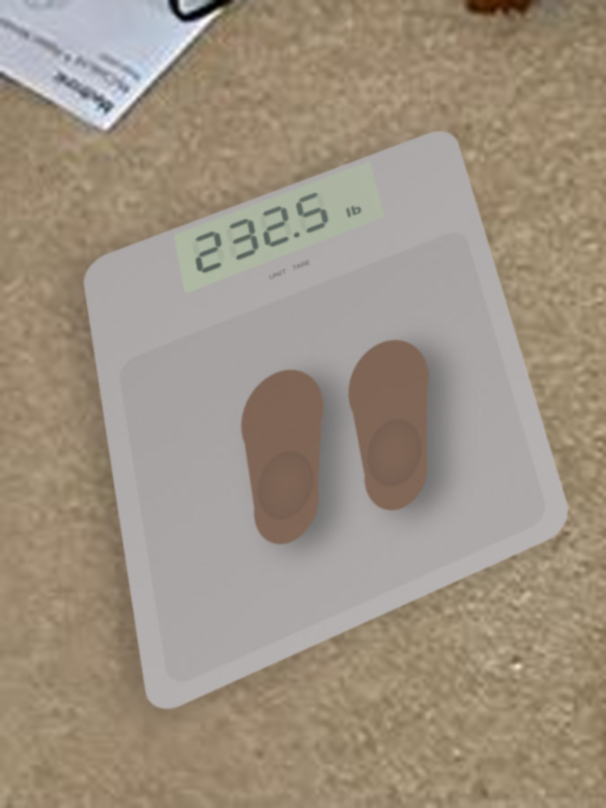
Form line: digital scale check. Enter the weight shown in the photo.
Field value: 232.5 lb
